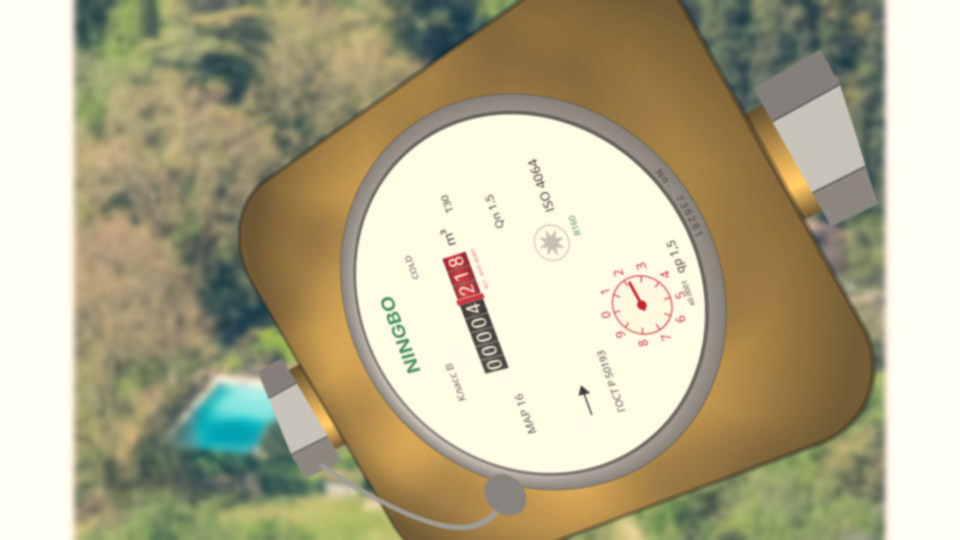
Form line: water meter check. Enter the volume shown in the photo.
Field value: 4.2182 m³
